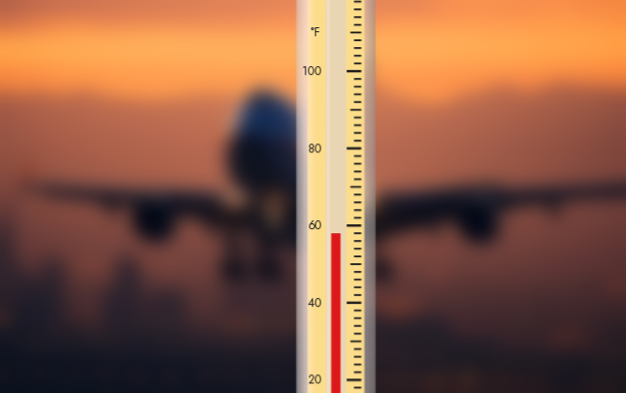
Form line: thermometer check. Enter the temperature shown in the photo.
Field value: 58 °F
